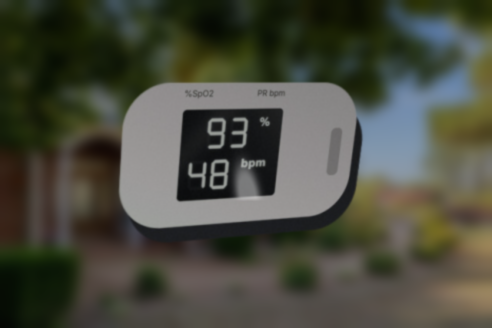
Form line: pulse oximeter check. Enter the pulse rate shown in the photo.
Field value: 48 bpm
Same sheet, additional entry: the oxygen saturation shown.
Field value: 93 %
